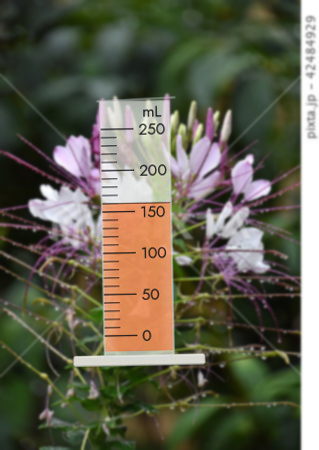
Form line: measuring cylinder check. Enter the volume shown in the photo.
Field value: 160 mL
